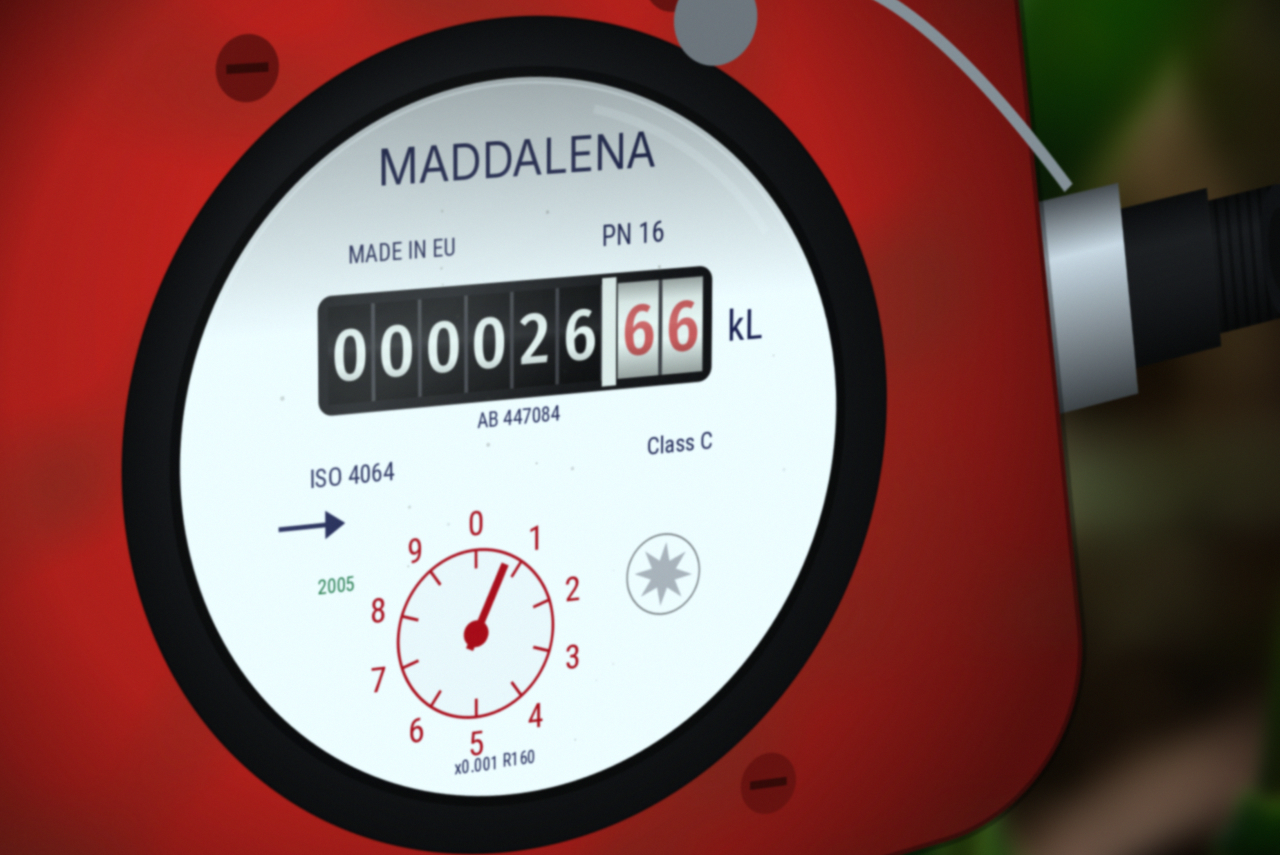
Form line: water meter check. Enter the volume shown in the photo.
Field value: 26.660 kL
